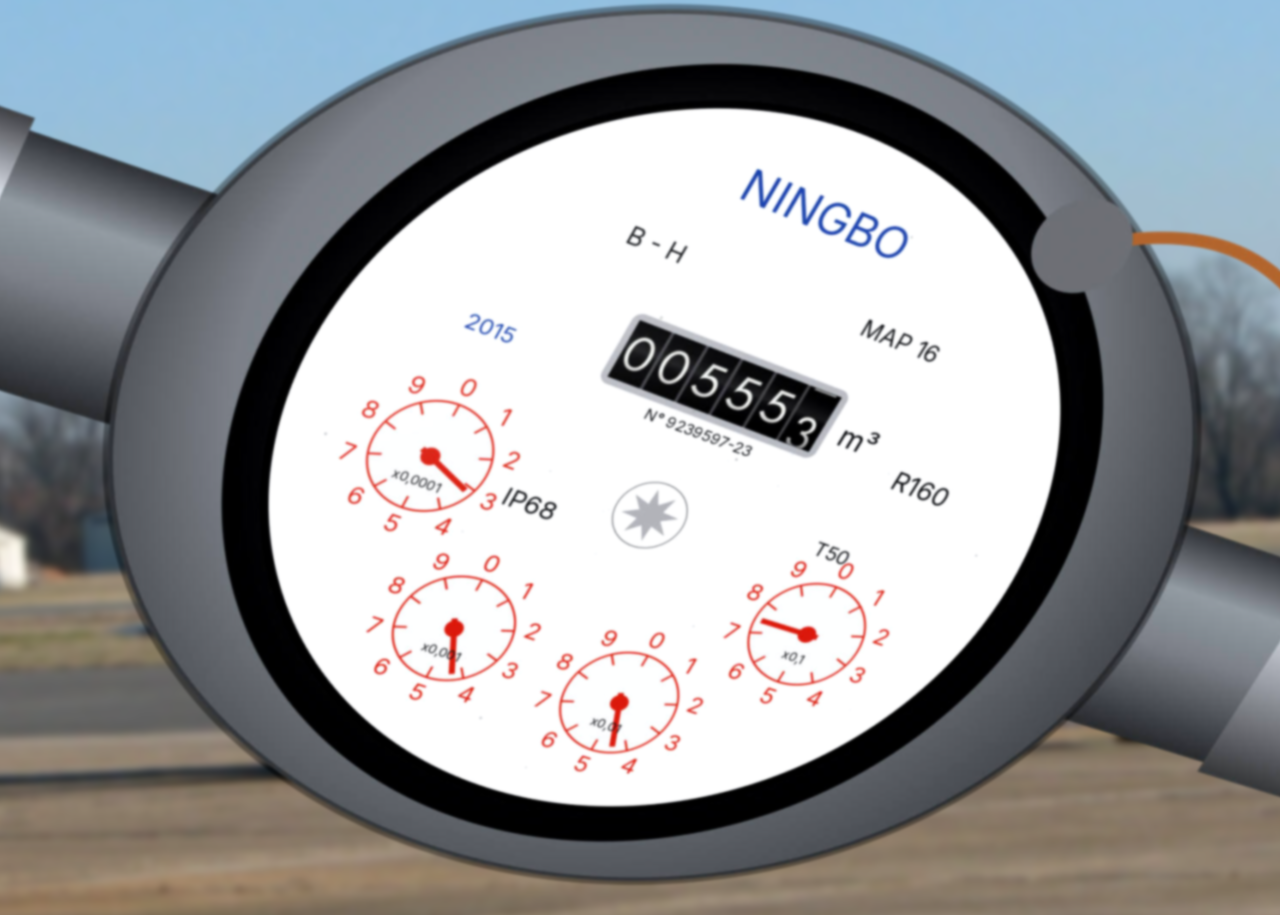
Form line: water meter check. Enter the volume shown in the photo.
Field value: 5552.7443 m³
